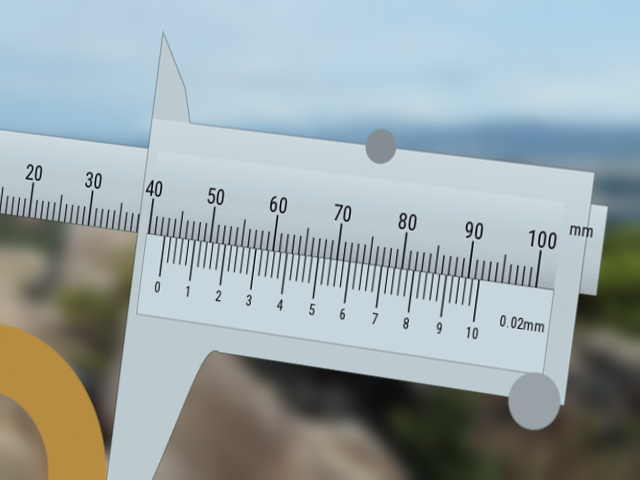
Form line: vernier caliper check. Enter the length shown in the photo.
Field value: 42.6 mm
